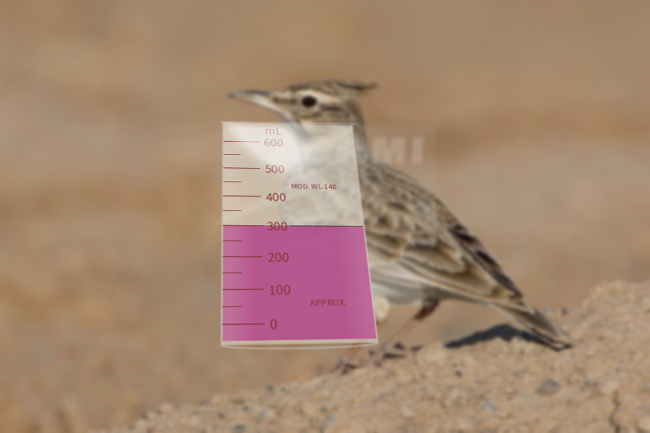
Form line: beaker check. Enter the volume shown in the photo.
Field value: 300 mL
